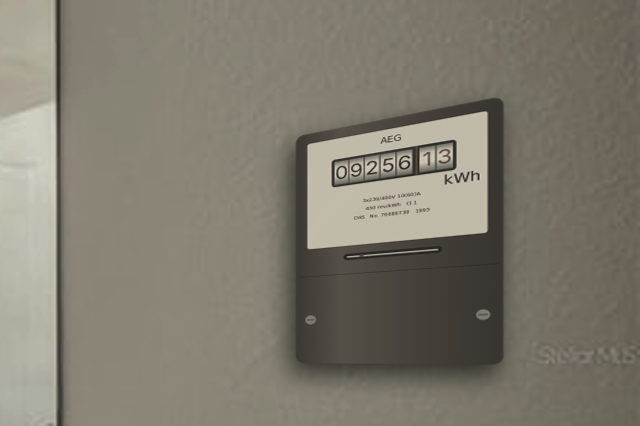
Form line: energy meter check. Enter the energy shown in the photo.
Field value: 9256.13 kWh
